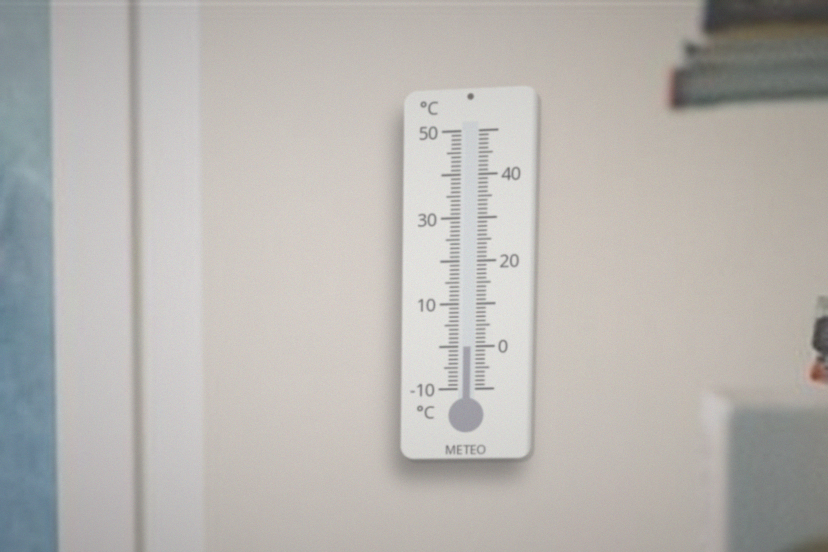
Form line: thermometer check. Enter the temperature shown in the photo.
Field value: 0 °C
